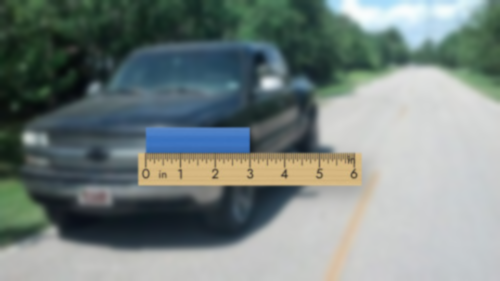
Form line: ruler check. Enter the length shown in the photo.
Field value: 3 in
